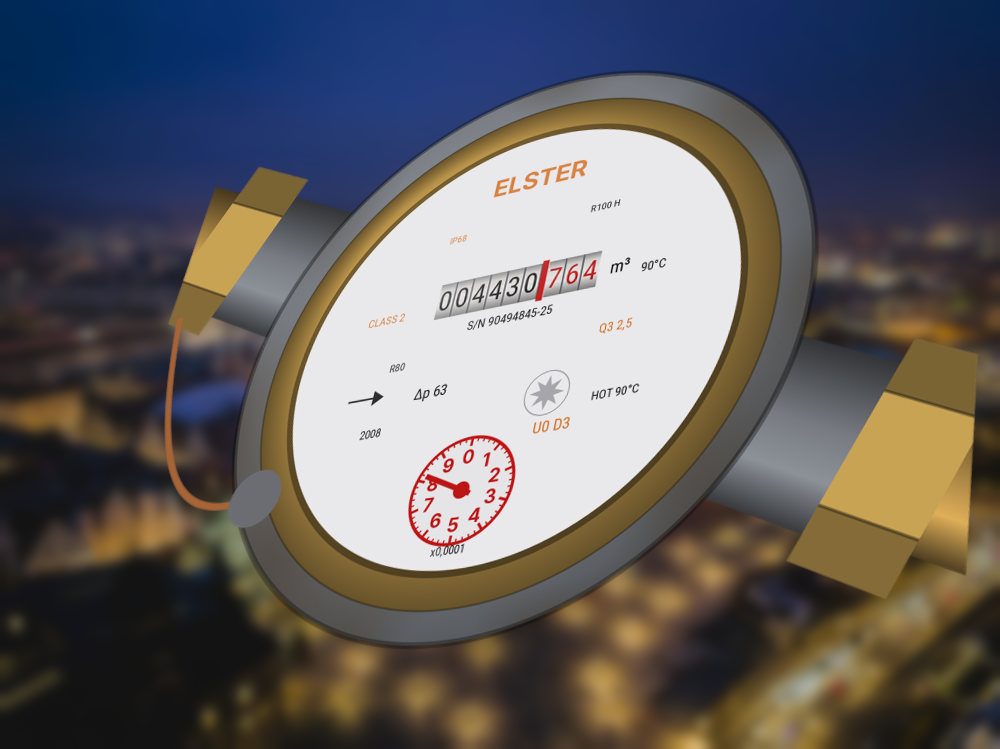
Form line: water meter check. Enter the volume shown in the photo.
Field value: 4430.7648 m³
